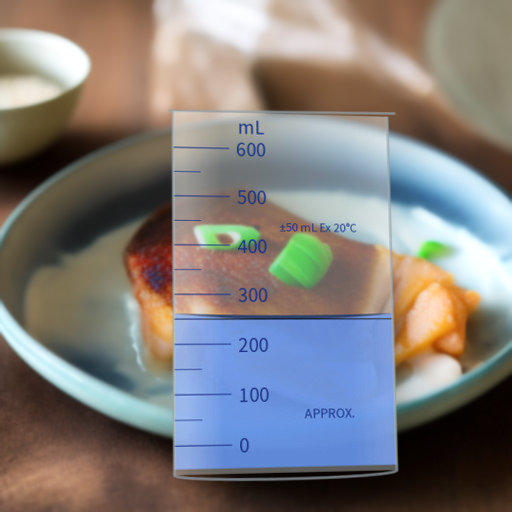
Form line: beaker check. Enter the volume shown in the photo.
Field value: 250 mL
